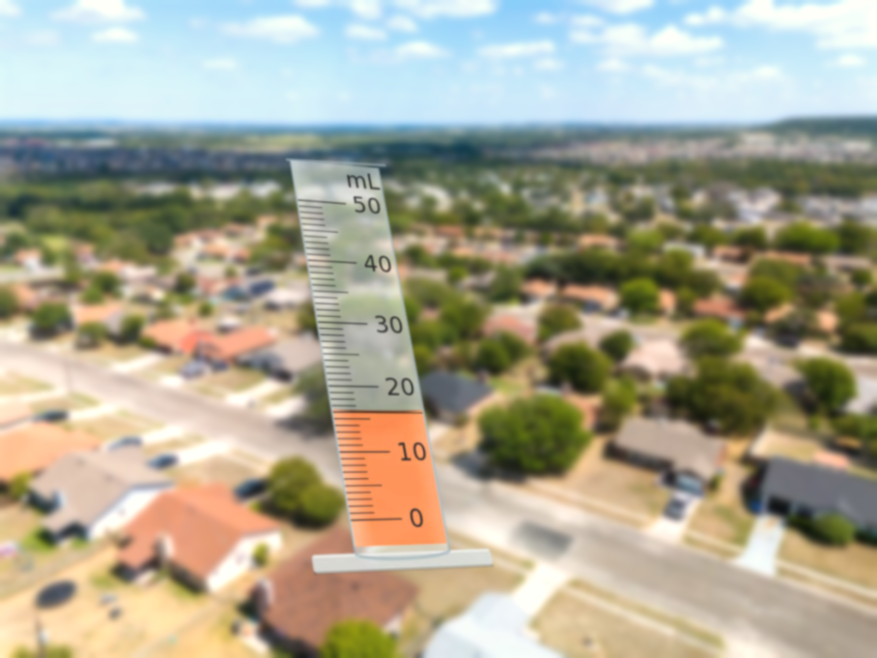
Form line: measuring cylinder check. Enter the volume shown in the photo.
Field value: 16 mL
